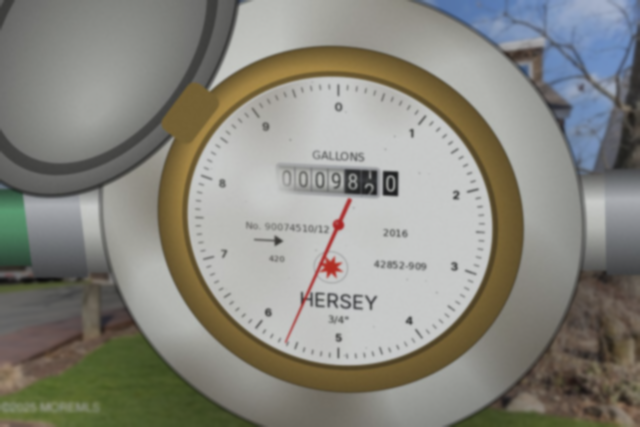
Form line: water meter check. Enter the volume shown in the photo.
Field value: 9815.6 gal
